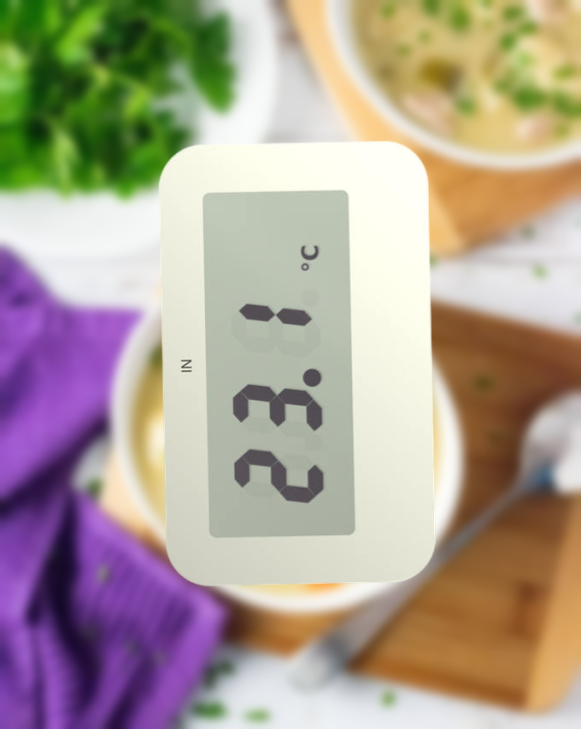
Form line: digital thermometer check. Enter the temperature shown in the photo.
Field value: 23.1 °C
